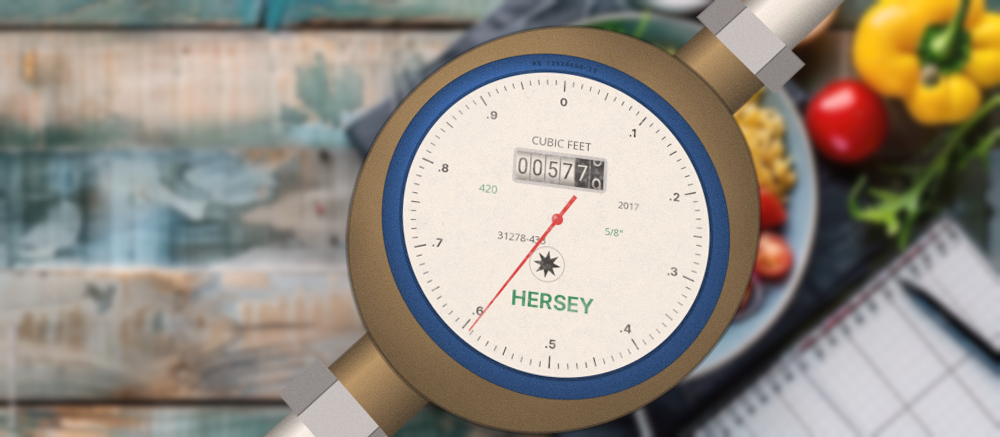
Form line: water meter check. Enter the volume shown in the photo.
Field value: 5778.59 ft³
